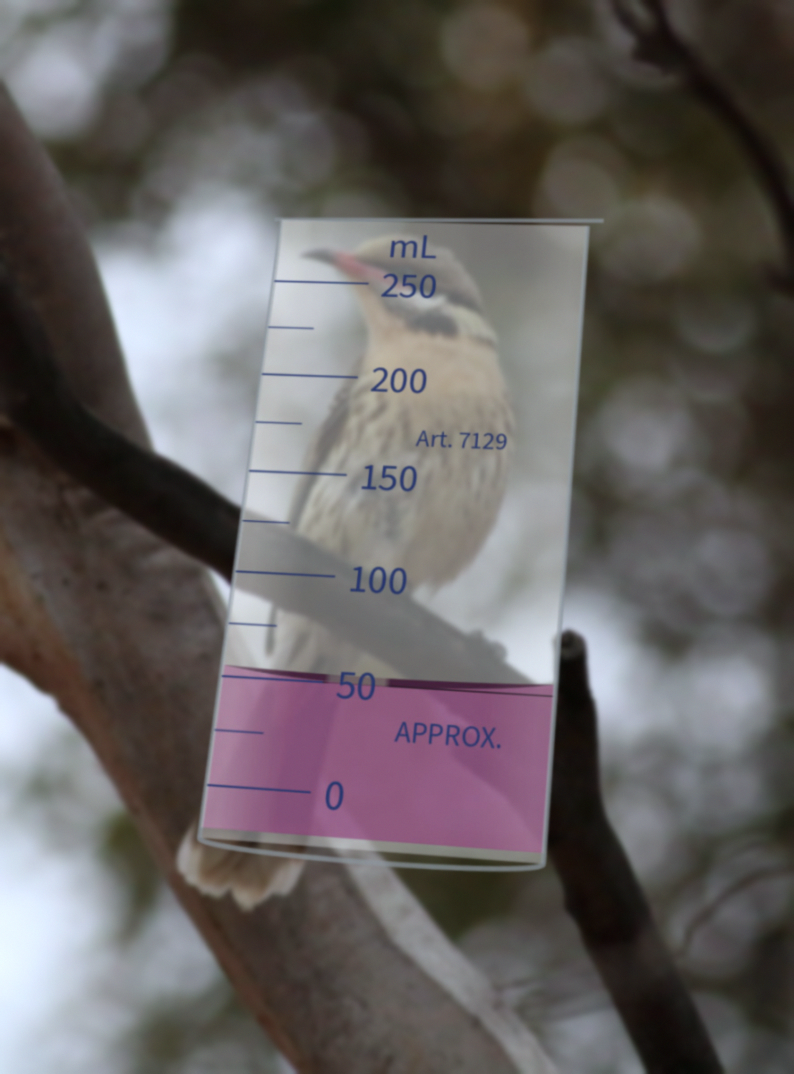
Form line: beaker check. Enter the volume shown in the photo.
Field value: 50 mL
